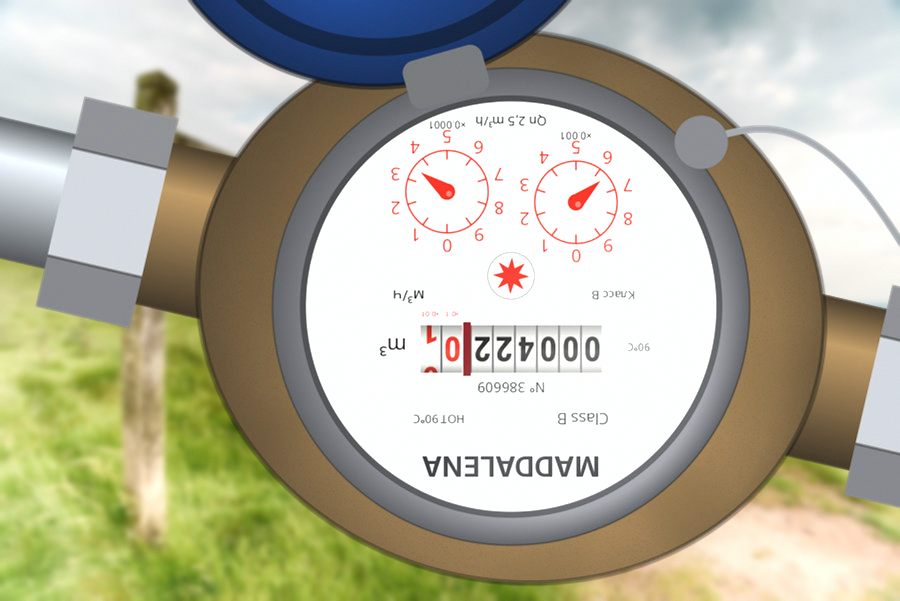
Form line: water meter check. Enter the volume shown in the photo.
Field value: 422.0063 m³
